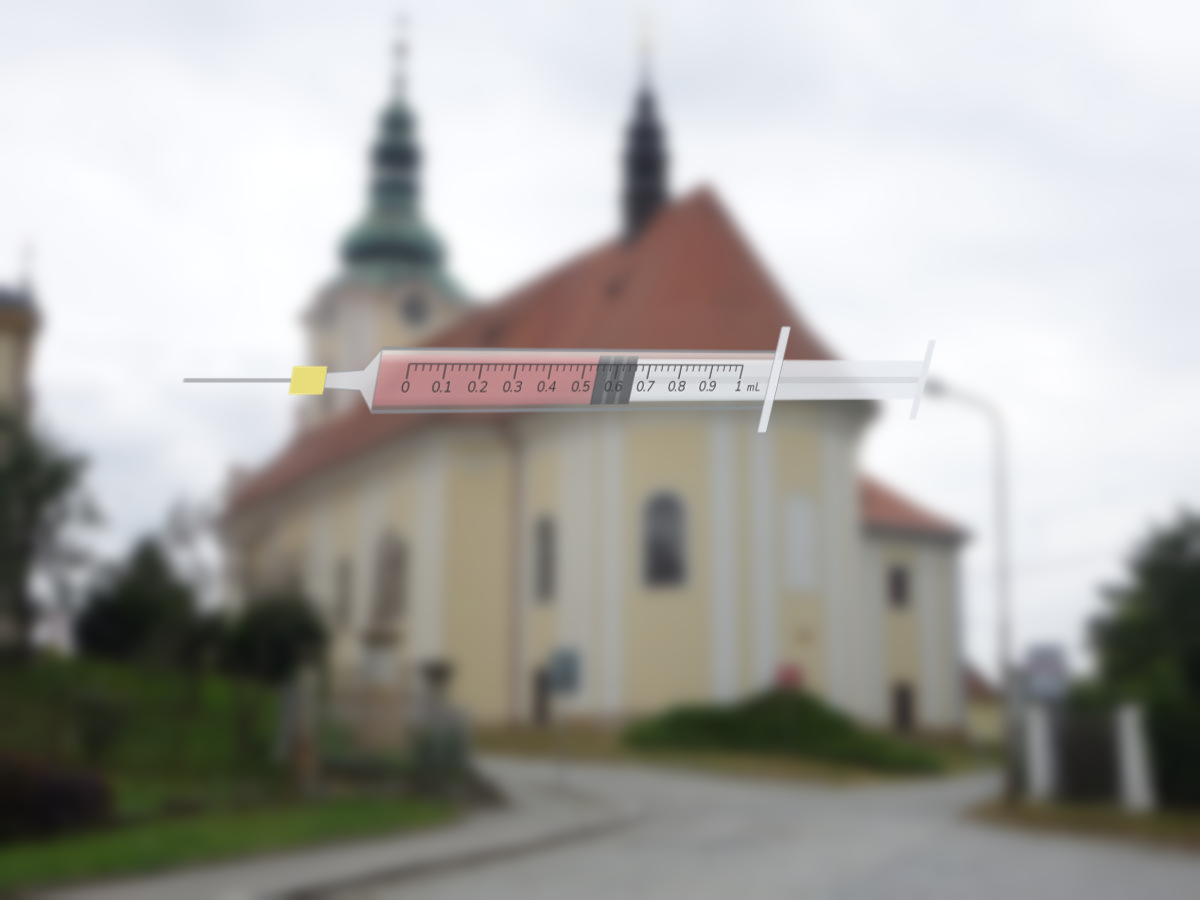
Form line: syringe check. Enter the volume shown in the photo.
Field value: 0.54 mL
